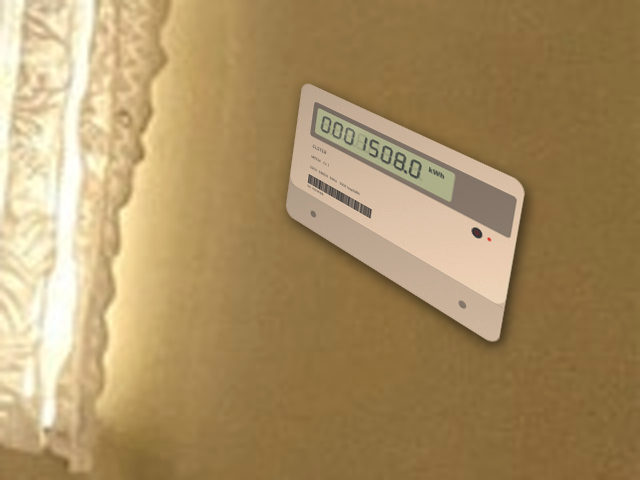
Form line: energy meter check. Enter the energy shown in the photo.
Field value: 1508.0 kWh
